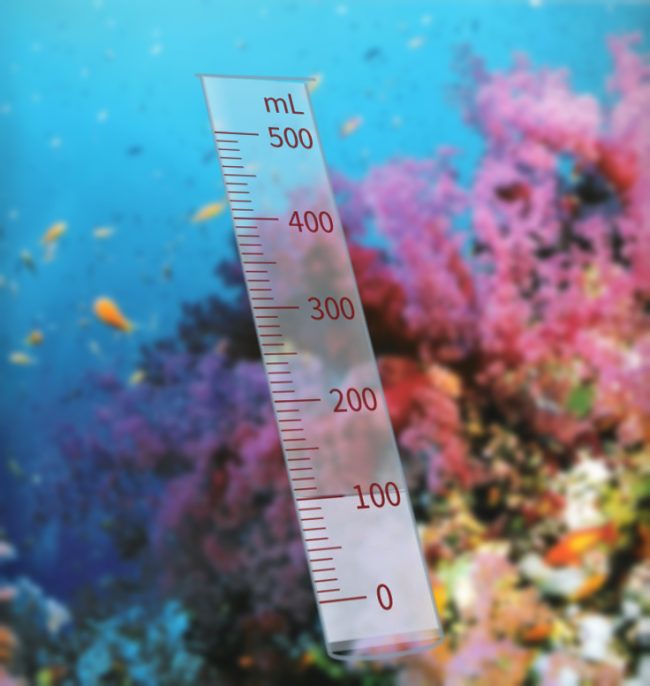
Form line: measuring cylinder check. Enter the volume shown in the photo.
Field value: 100 mL
